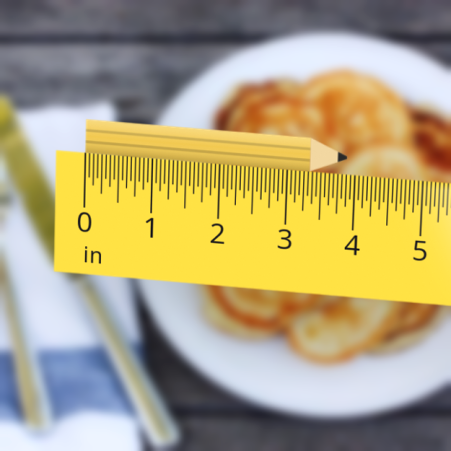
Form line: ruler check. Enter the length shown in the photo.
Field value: 3.875 in
